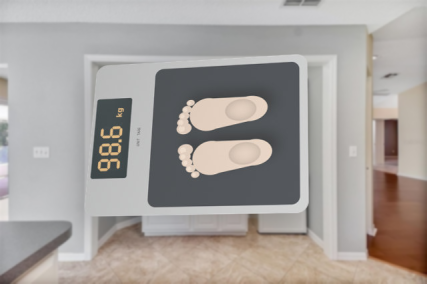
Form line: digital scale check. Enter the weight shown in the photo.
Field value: 98.6 kg
